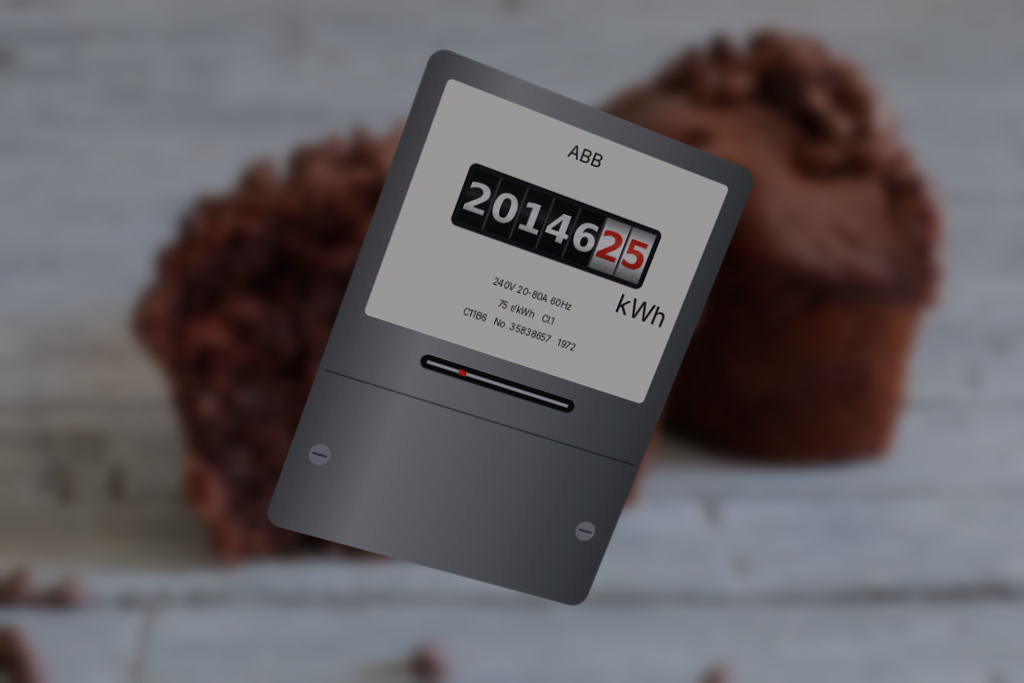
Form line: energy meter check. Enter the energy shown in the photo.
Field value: 20146.25 kWh
